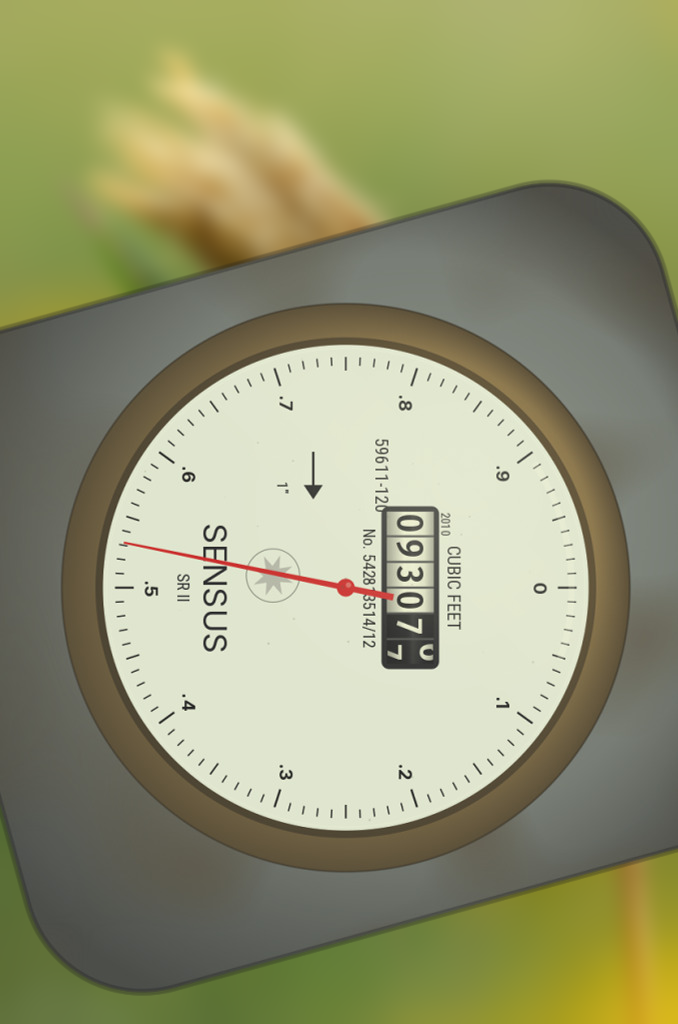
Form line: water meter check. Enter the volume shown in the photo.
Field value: 93076.53 ft³
